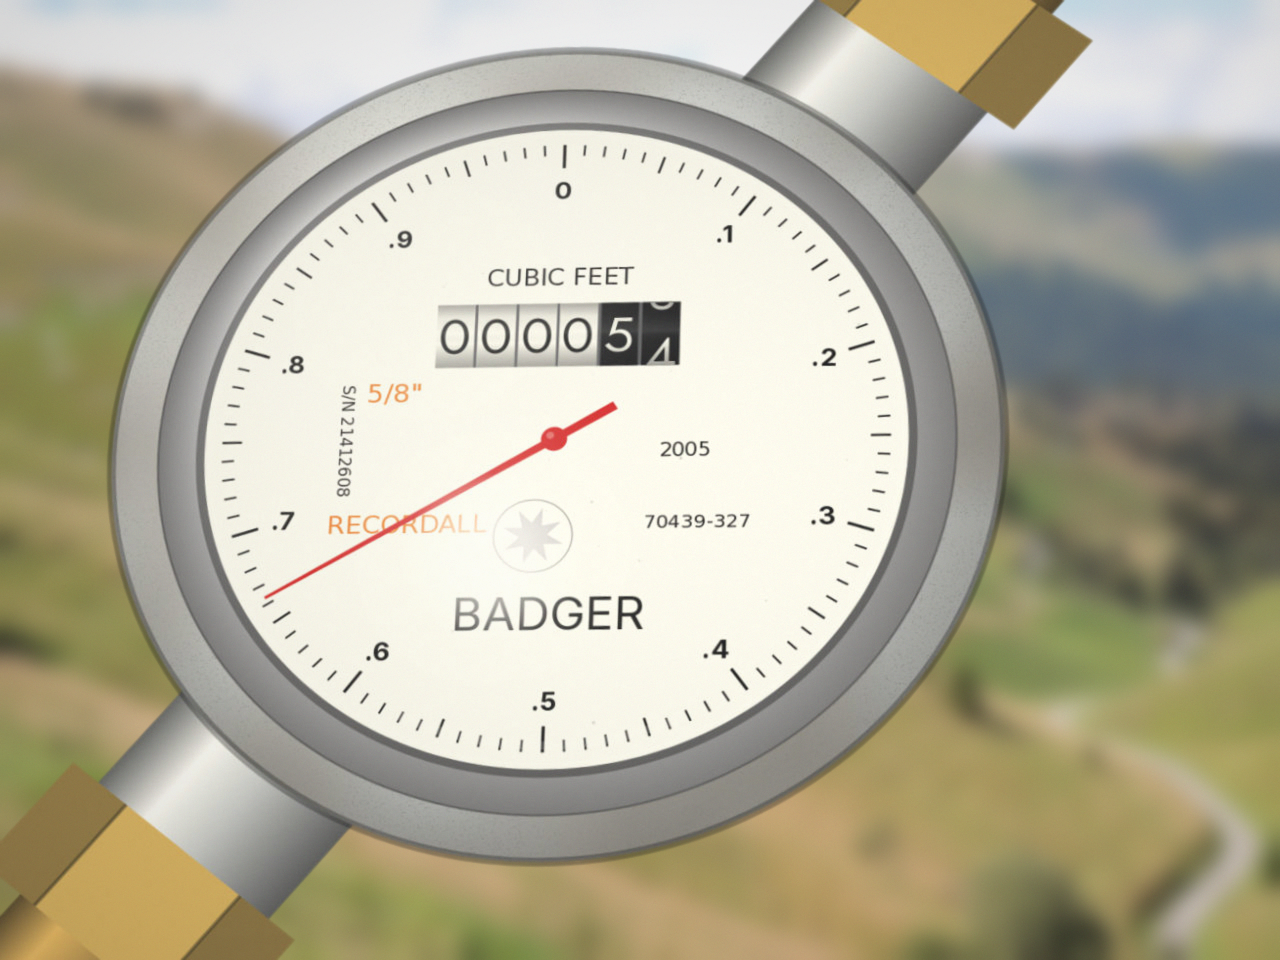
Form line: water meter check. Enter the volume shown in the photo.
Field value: 53.66 ft³
